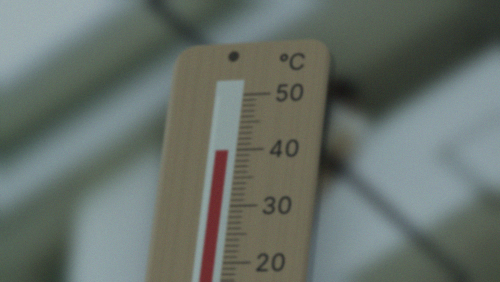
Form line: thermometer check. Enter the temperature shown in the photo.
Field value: 40 °C
